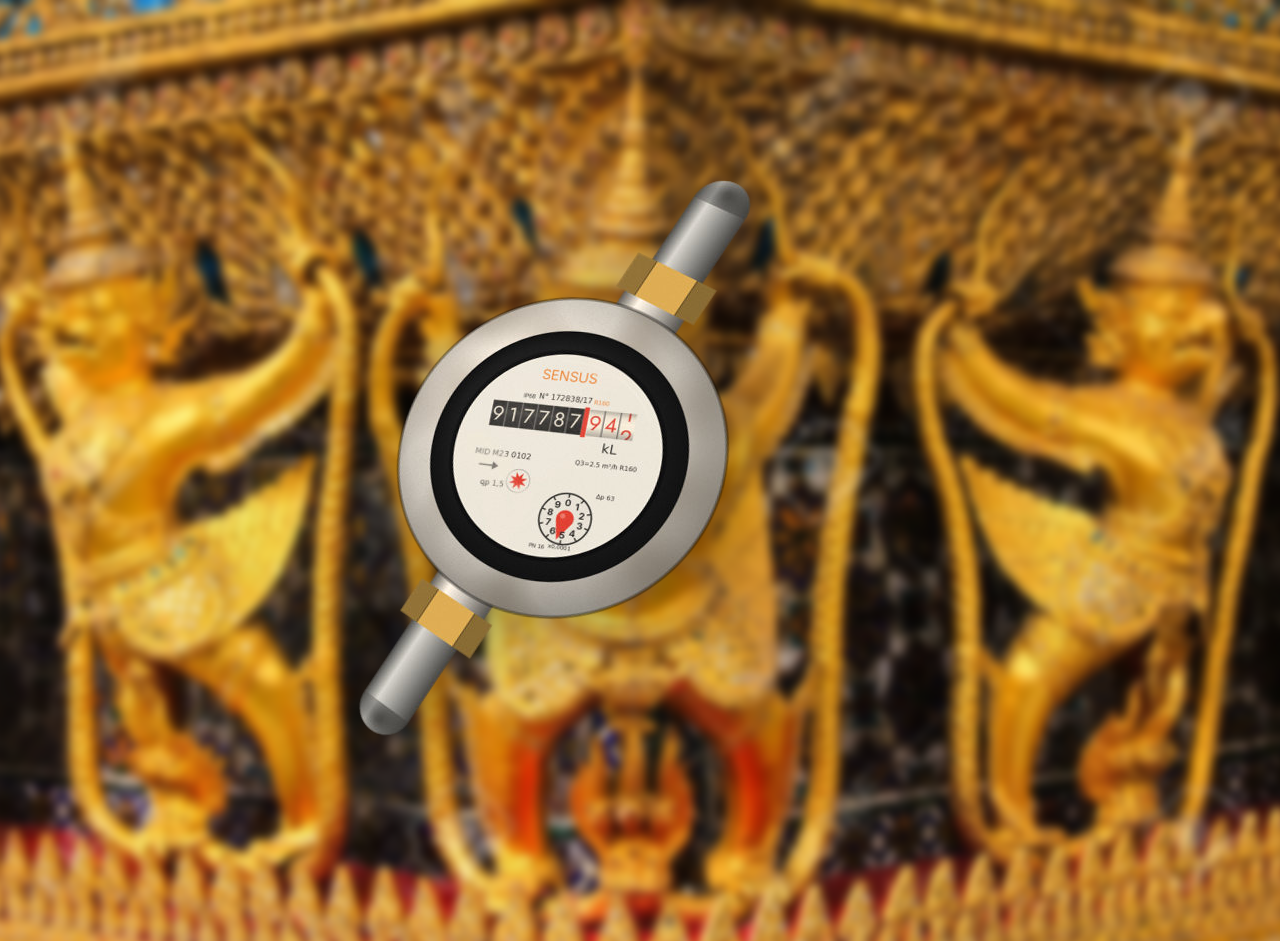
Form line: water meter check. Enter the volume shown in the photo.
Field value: 917787.9415 kL
